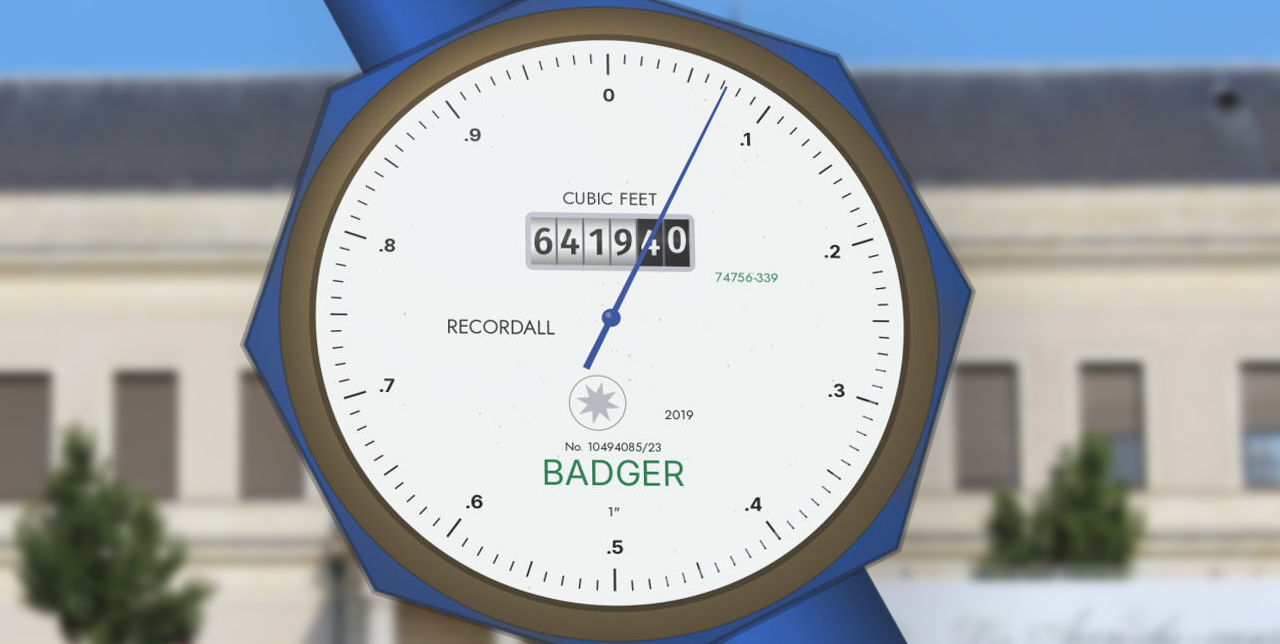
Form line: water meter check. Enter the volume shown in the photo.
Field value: 641940.07 ft³
